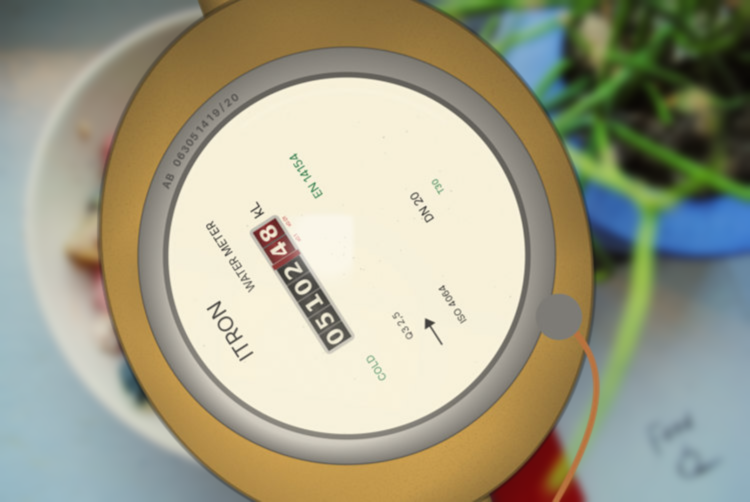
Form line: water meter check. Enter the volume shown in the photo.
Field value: 5102.48 kL
